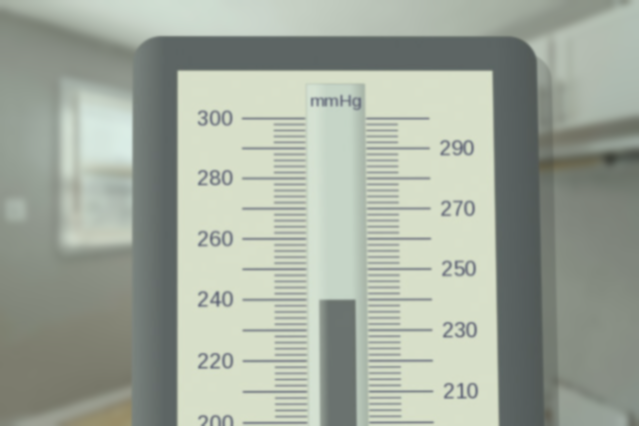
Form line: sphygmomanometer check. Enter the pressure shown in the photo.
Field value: 240 mmHg
